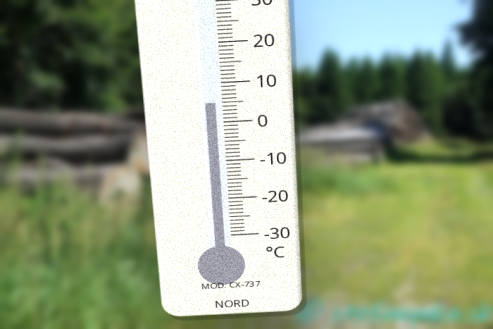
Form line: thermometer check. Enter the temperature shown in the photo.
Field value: 5 °C
